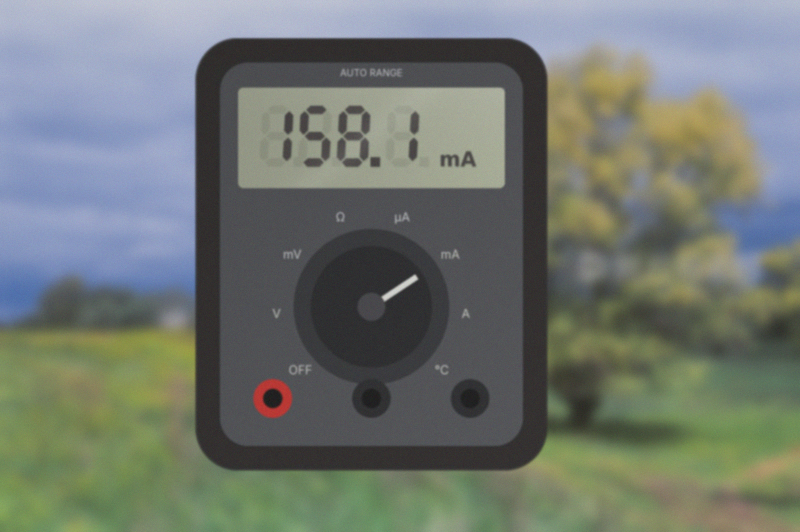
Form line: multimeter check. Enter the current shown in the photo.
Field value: 158.1 mA
